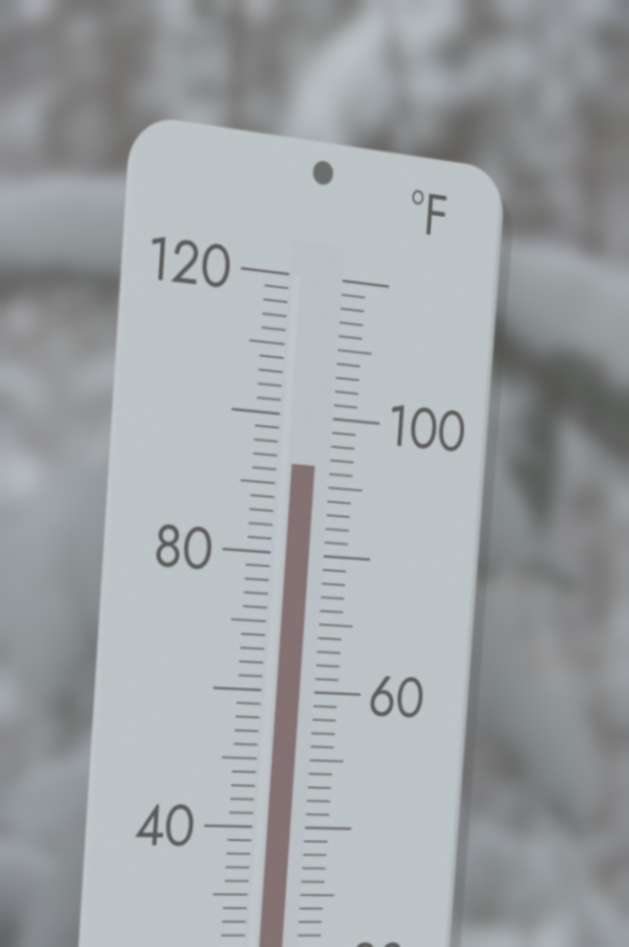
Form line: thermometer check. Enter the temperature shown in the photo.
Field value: 93 °F
